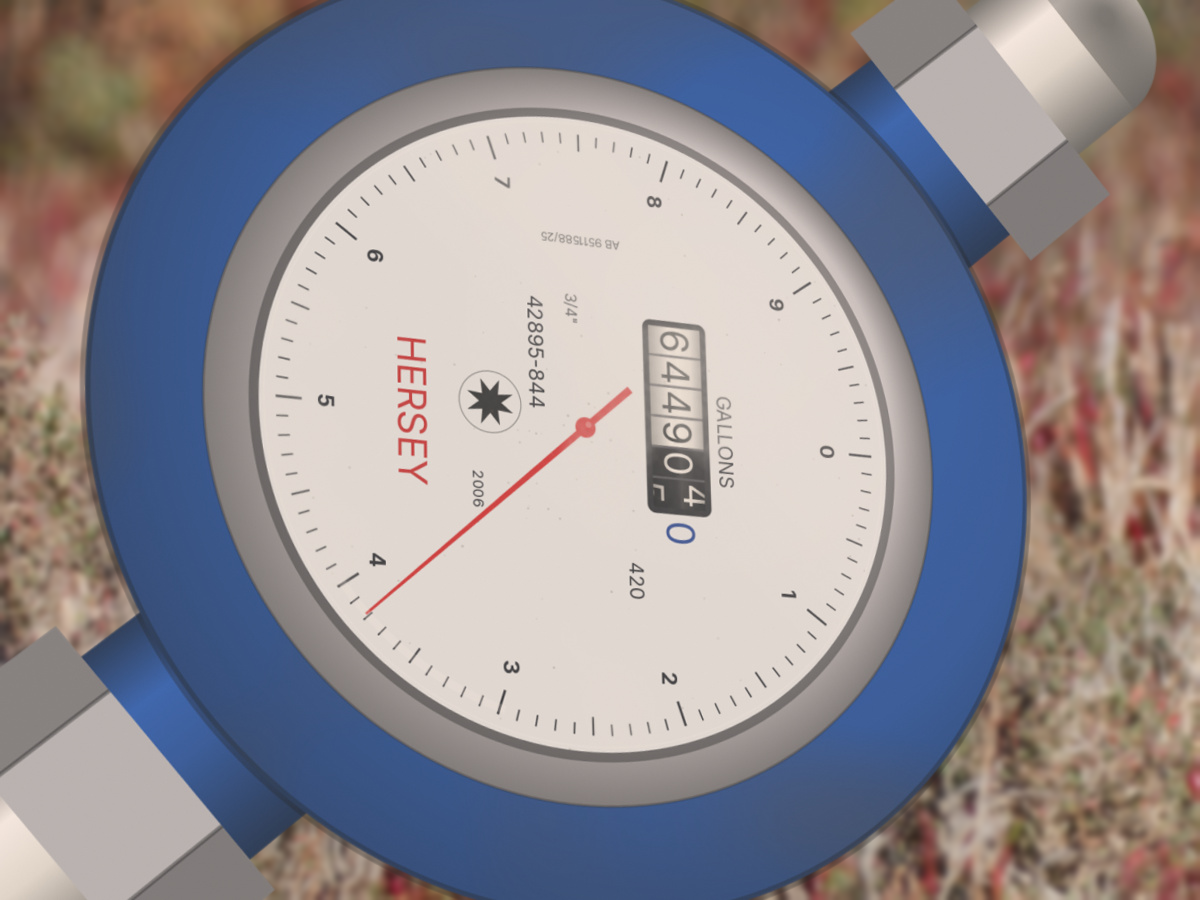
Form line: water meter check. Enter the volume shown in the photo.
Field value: 6449043.8 gal
